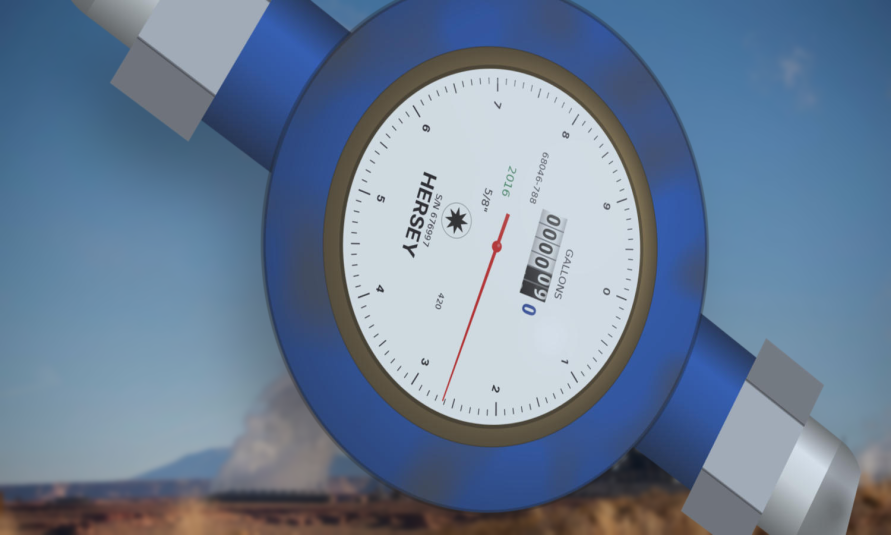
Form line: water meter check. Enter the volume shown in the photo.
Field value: 92.6 gal
